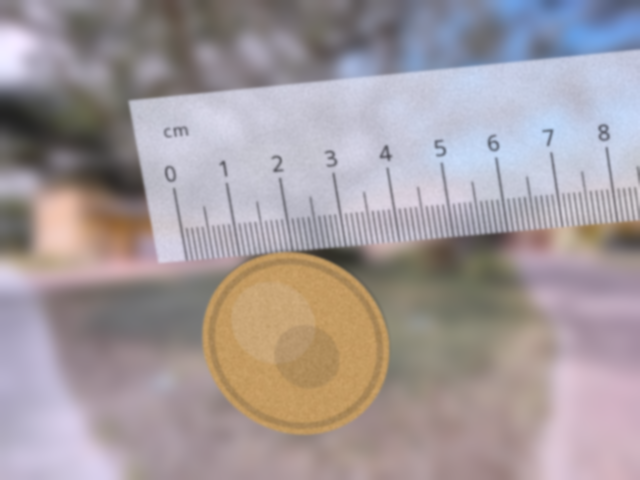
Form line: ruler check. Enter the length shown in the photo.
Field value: 3.5 cm
